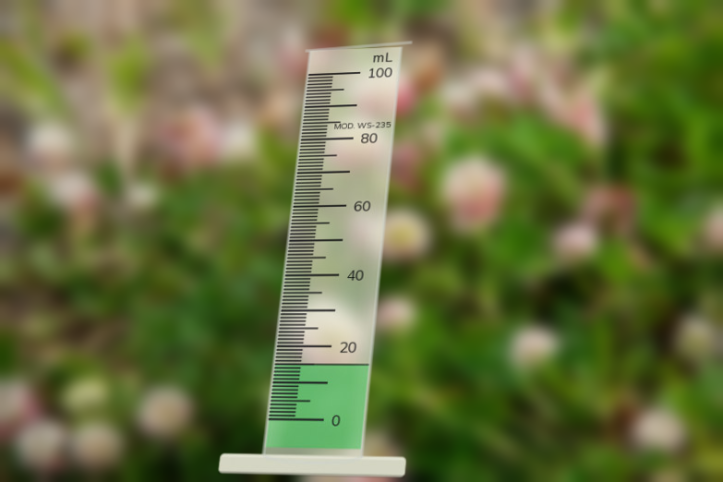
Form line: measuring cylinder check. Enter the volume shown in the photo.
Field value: 15 mL
